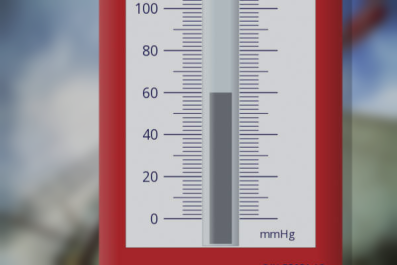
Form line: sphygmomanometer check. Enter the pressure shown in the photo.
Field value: 60 mmHg
